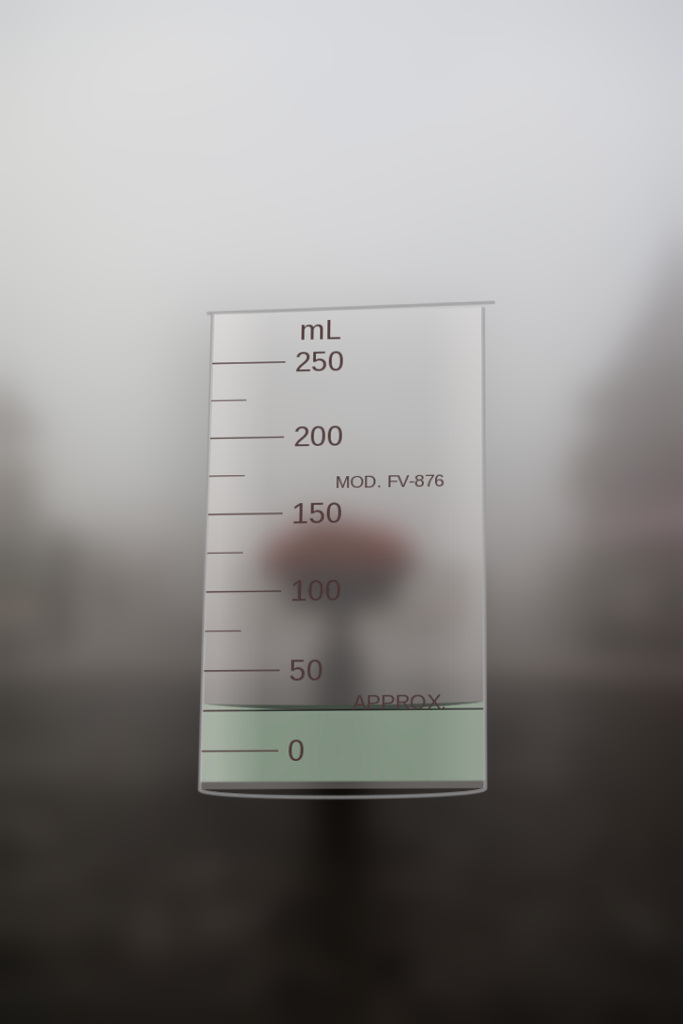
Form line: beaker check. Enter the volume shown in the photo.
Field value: 25 mL
